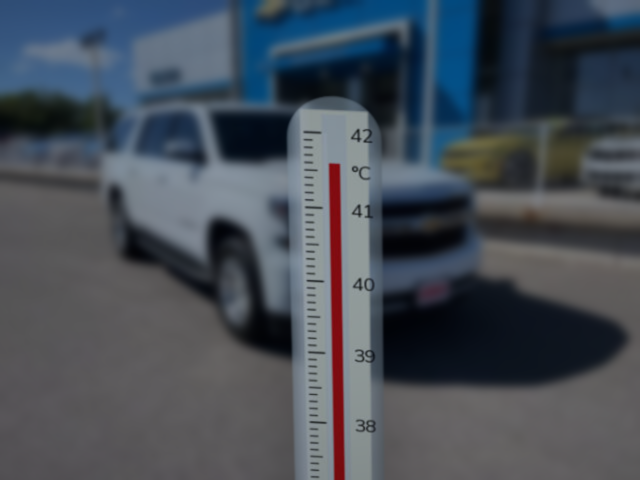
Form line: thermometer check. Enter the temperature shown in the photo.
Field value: 41.6 °C
